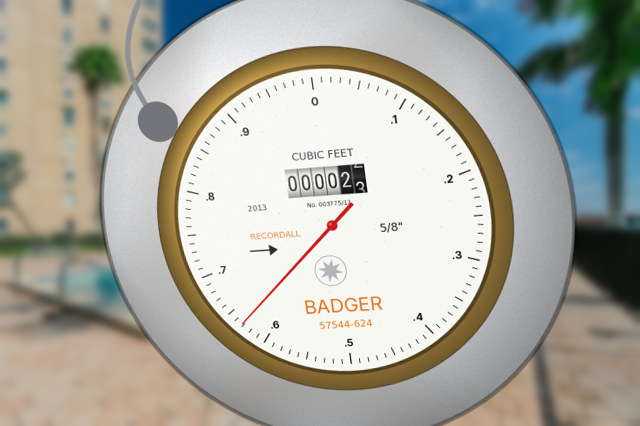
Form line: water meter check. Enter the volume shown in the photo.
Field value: 22.63 ft³
